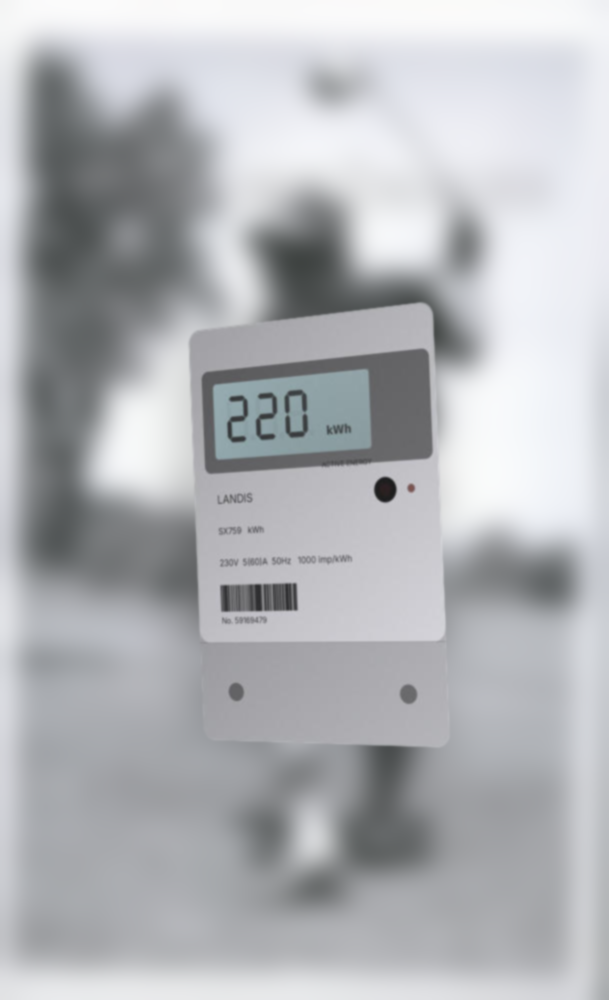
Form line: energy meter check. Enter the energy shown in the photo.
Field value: 220 kWh
